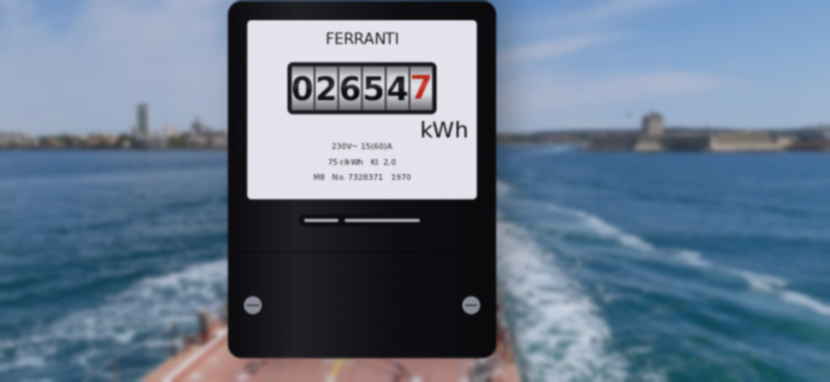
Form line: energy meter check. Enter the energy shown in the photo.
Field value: 2654.7 kWh
